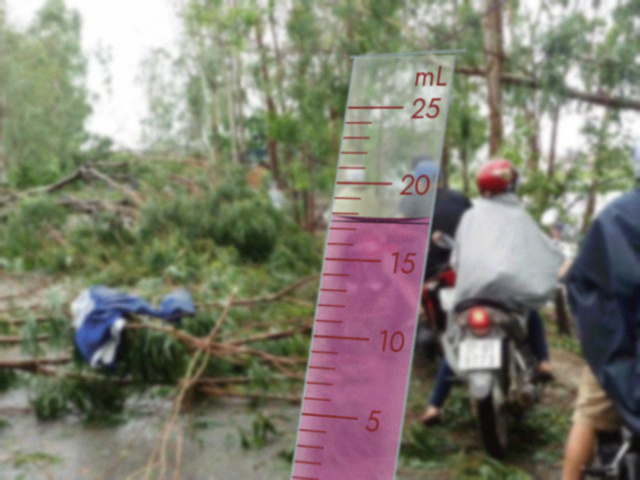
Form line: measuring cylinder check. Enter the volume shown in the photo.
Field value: 17.5 mL
